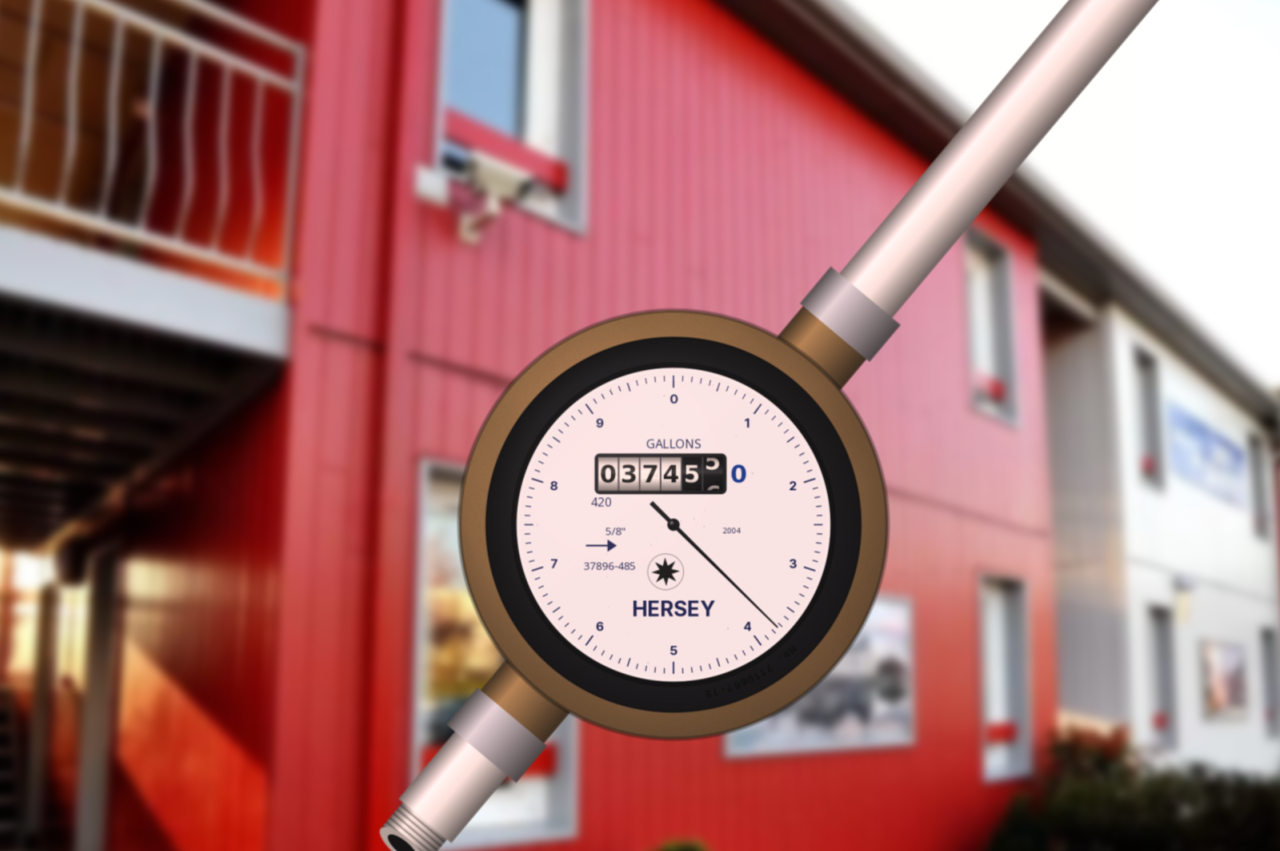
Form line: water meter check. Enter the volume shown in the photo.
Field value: 374553.7 gal
